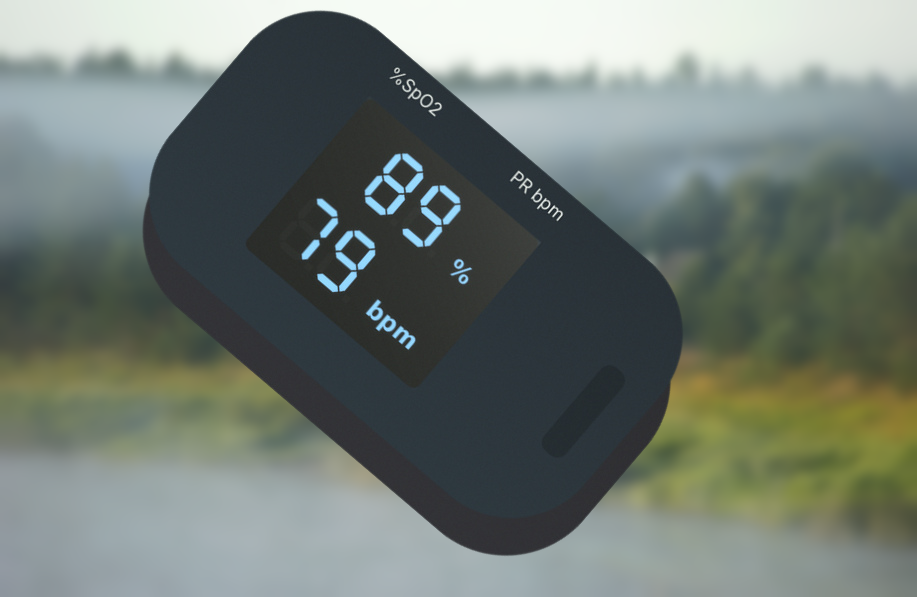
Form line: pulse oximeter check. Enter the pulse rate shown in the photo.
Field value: 79 bpm
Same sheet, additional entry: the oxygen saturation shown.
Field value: 89 %
